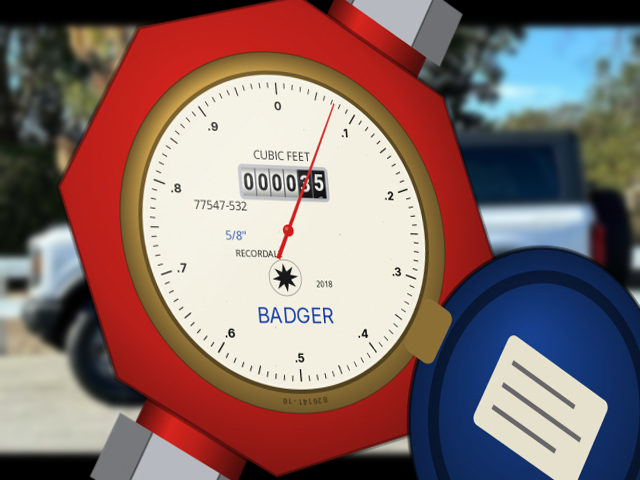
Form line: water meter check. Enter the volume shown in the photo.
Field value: 35.07 ft³
